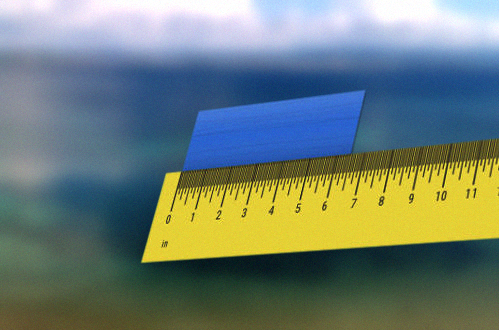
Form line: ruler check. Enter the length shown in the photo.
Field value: 6.5 in
